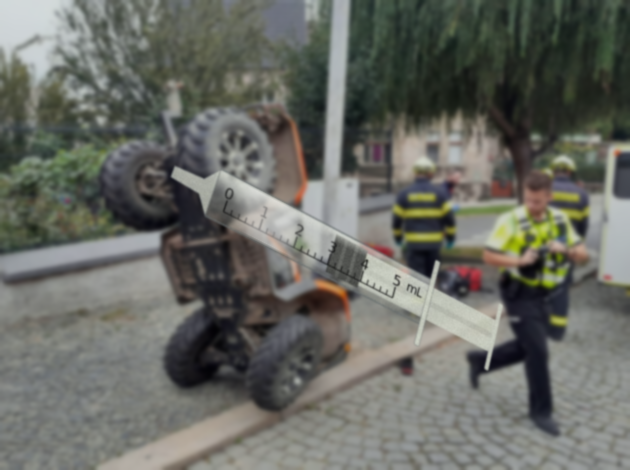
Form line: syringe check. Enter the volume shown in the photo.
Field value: 3 mL
